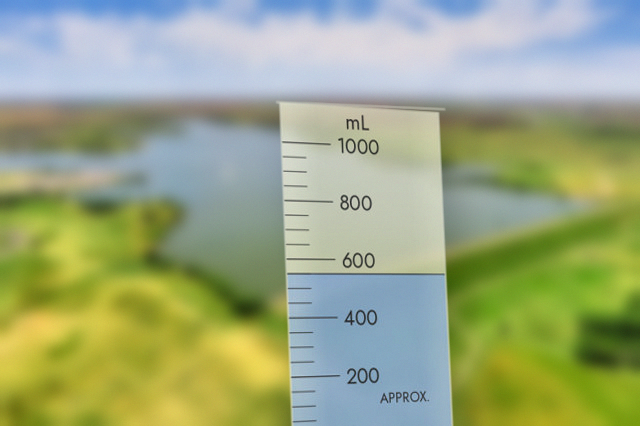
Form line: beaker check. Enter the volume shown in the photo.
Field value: 550 mL
